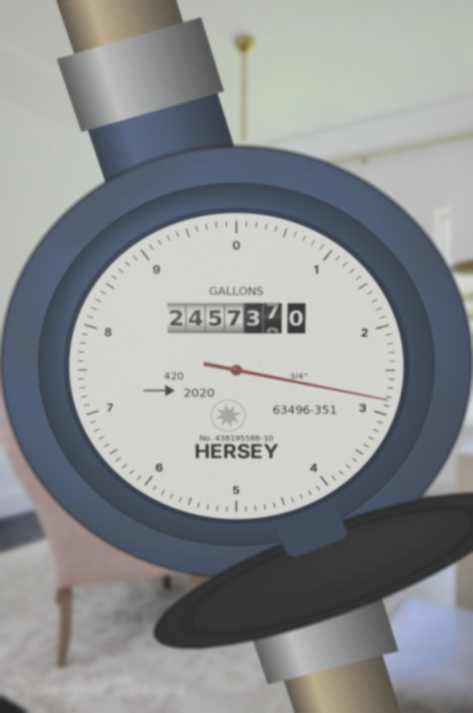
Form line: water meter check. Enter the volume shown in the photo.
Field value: 2457372.8 gal
